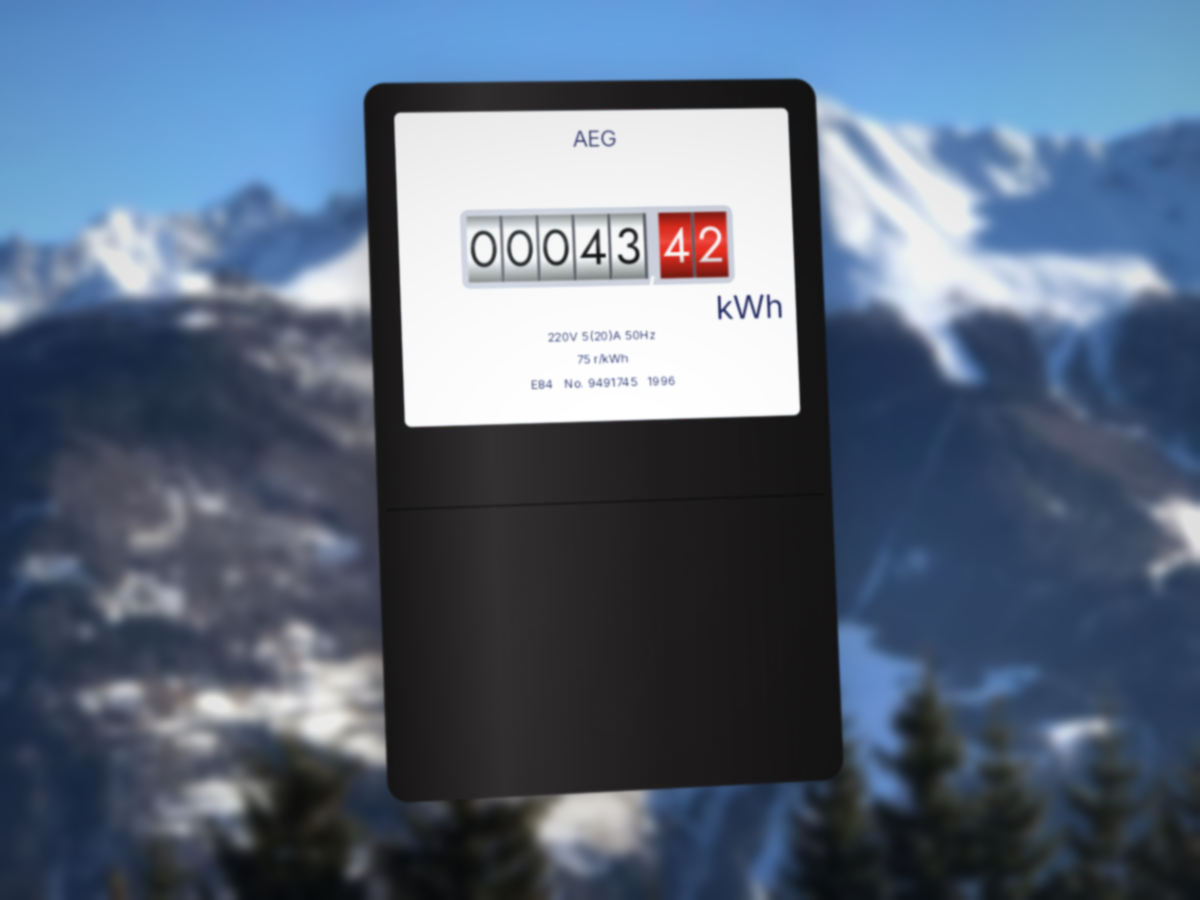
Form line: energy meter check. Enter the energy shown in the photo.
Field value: 43.42 kWh
